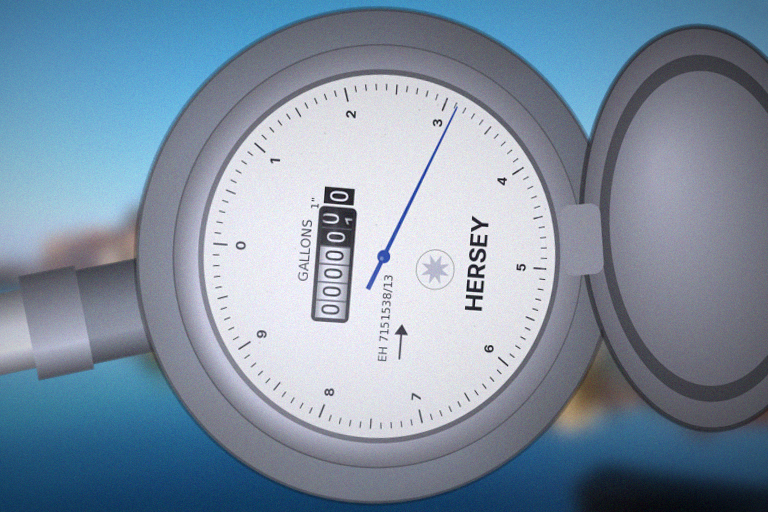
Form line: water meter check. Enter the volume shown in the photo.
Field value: 3.1 gal
